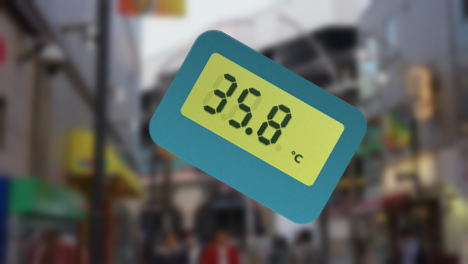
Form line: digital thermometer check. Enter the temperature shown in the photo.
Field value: 35.8 °C
